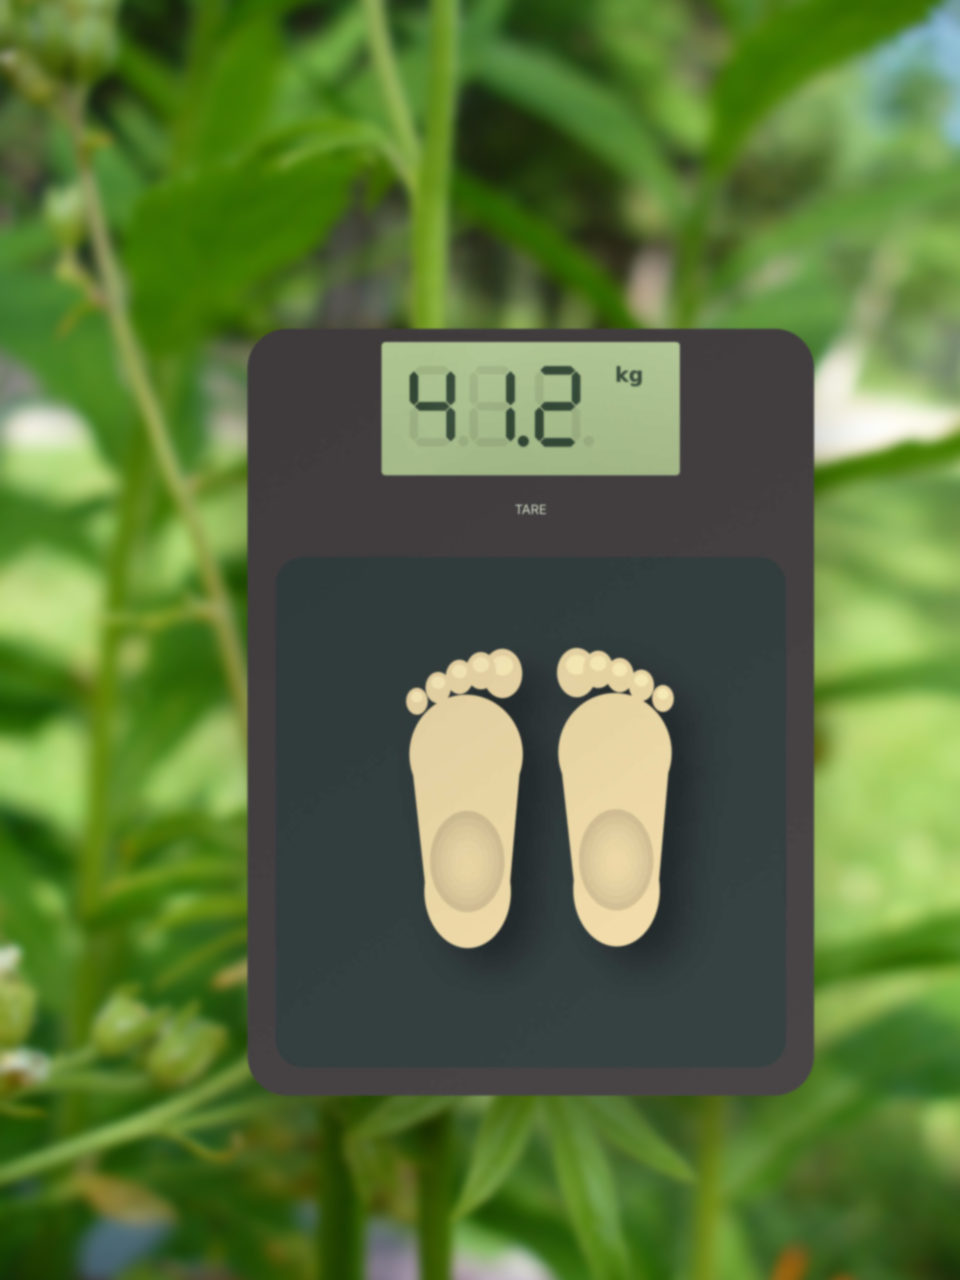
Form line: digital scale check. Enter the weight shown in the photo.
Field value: 41.2 kg
